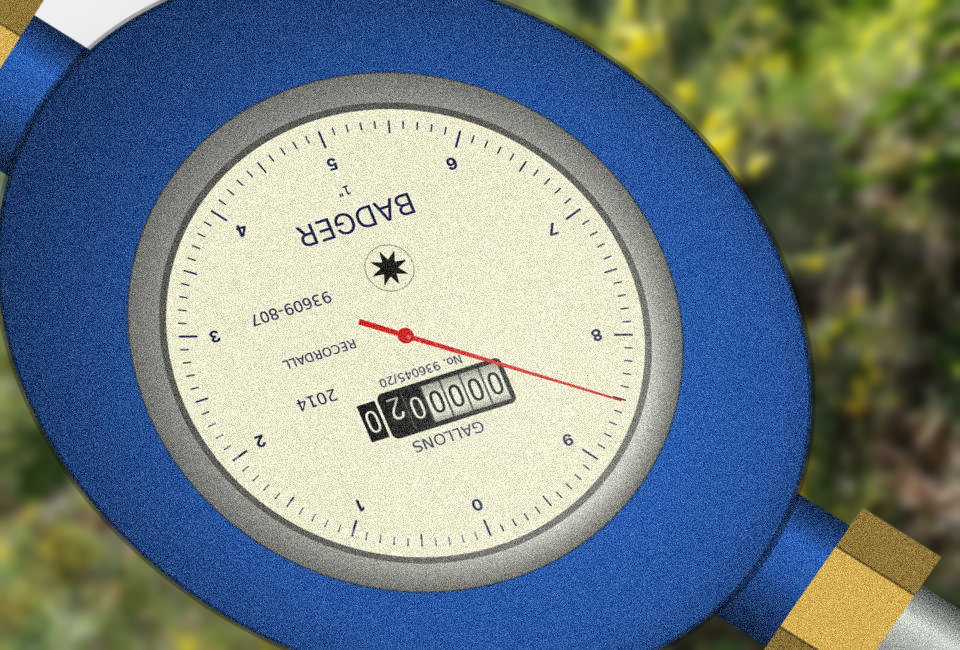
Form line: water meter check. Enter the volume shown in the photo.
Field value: 18.5 gal
